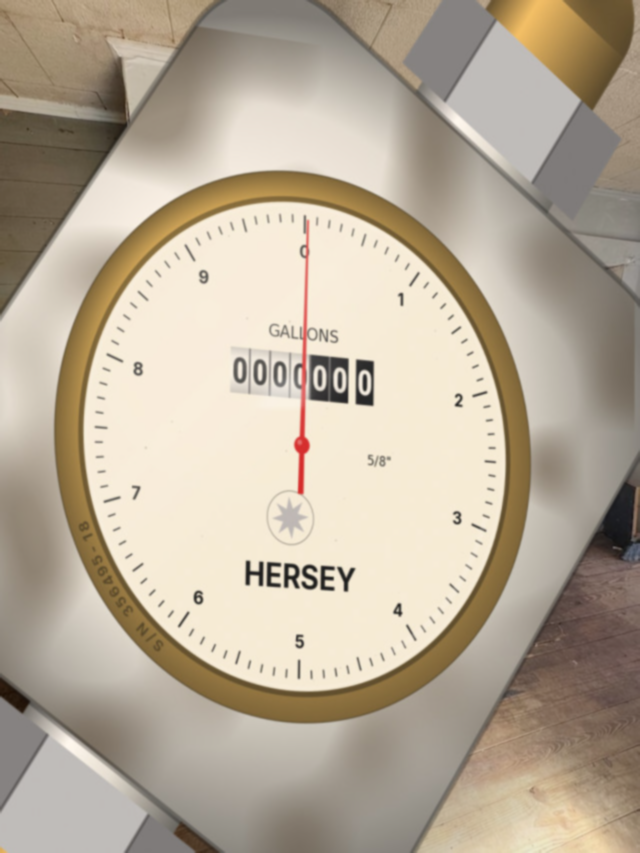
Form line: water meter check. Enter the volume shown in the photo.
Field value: 0.0 gal
